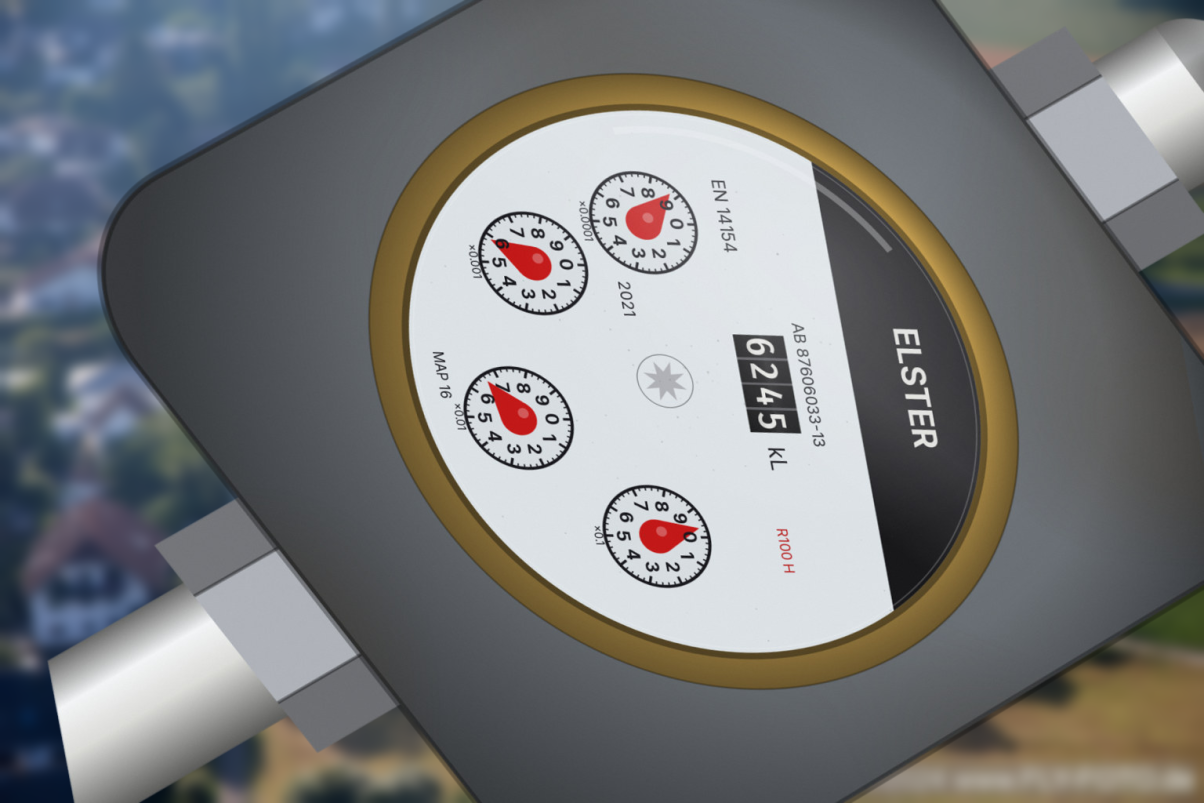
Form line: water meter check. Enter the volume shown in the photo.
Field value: 6244.9658 kL
